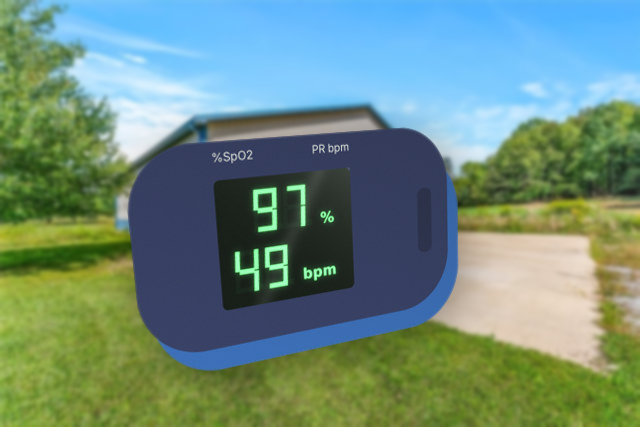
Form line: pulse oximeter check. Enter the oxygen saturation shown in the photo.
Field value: 97 %
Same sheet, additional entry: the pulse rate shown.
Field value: 49 bpm
